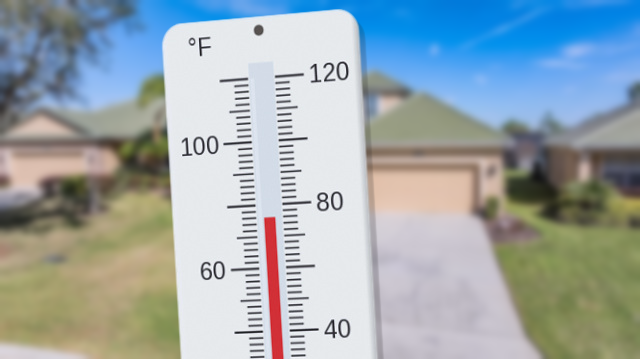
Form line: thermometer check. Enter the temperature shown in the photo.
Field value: 76 °F
